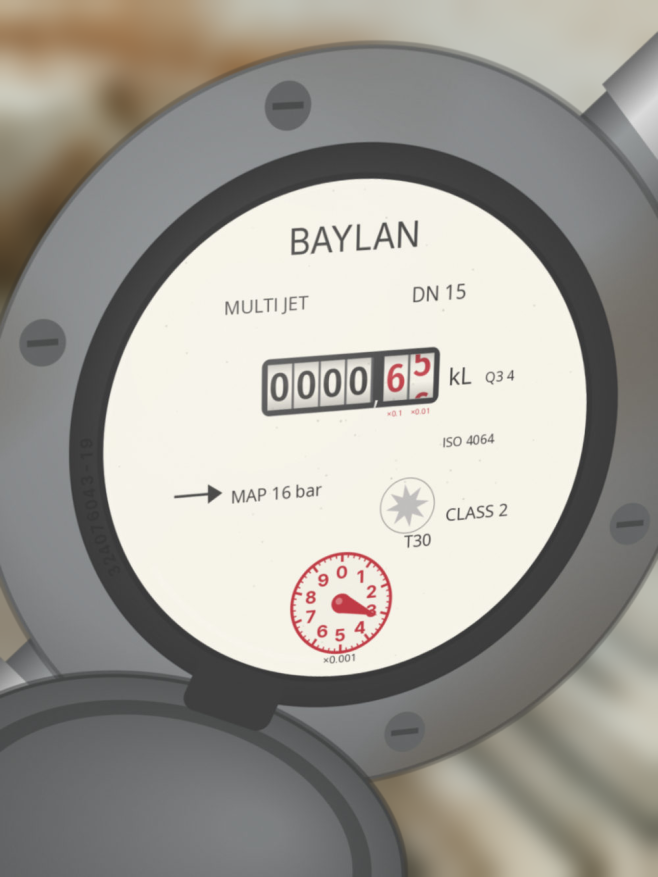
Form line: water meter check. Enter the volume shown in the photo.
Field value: 0.653 kL
